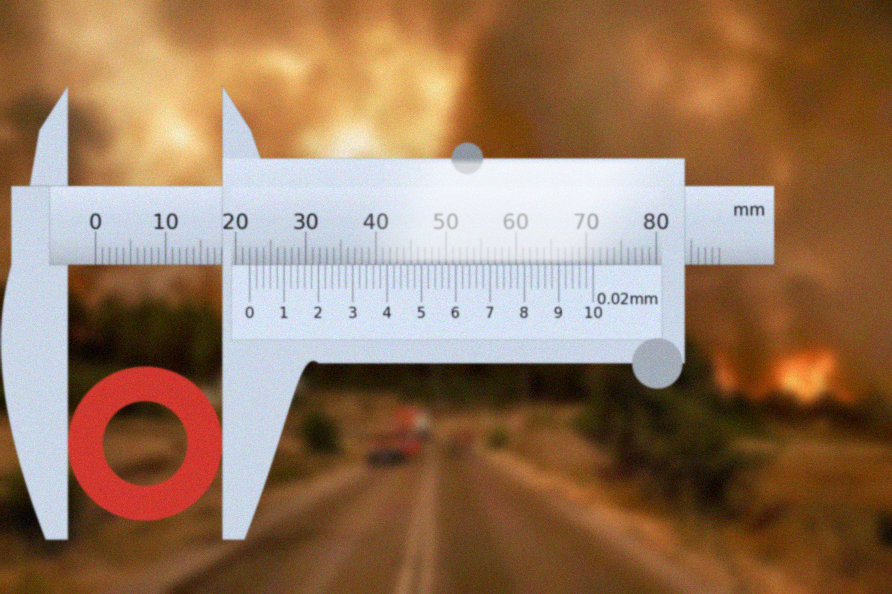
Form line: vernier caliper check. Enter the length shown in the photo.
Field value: 22.0 mm
